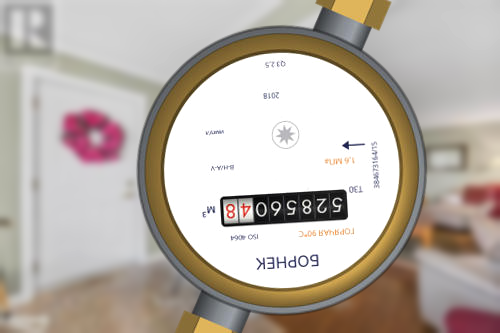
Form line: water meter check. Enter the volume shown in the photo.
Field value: 528560.48 m³
